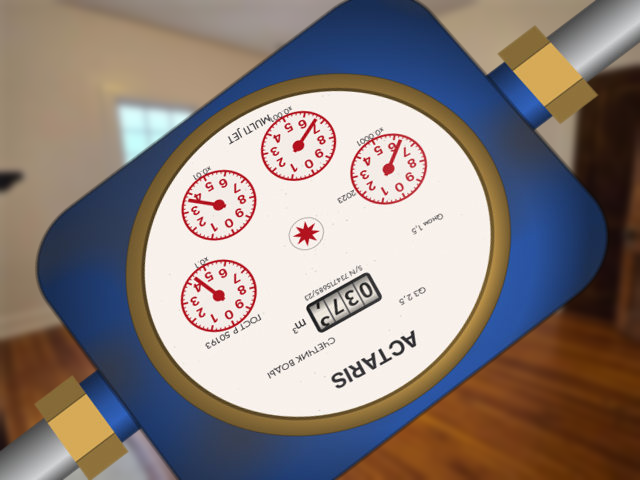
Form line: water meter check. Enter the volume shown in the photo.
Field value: 373.4366 m³
